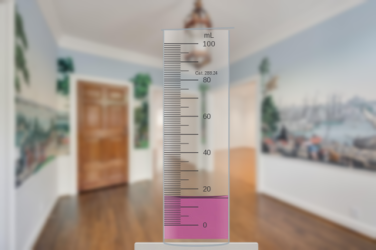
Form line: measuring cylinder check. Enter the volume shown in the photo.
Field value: 15 mL
